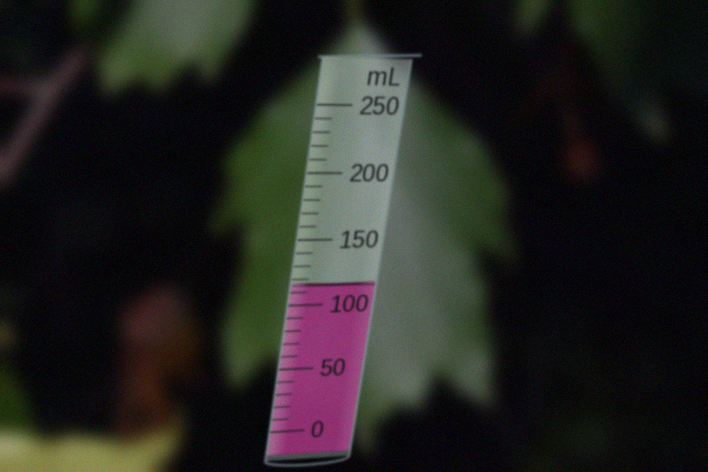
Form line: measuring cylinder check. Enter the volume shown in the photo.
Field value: 115 mL
